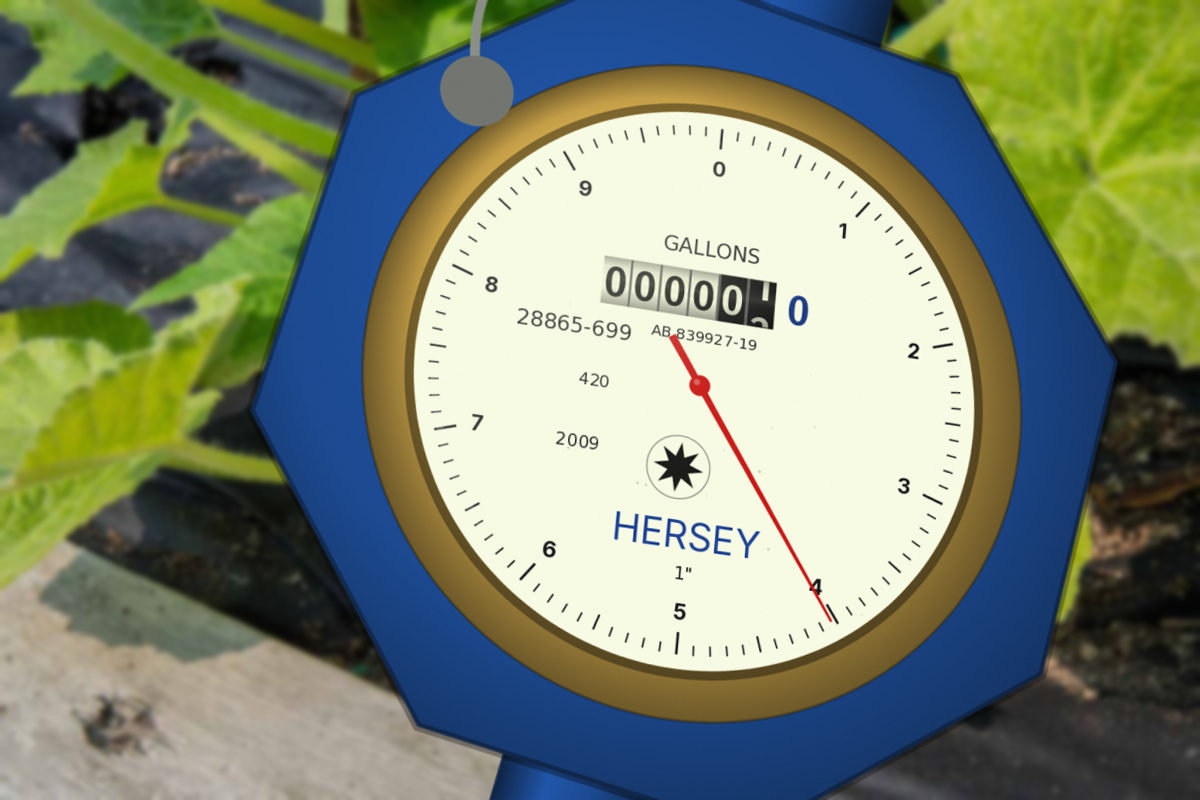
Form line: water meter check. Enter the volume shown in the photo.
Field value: 14.0 gal
